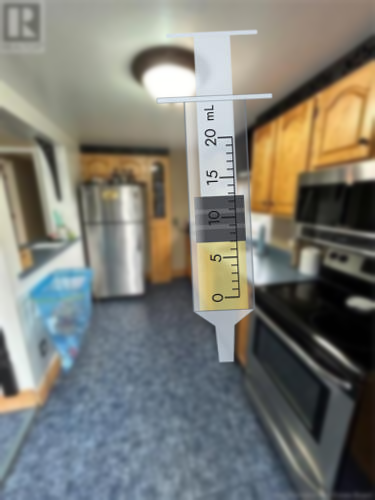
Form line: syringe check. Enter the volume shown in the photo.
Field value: 7 mL
